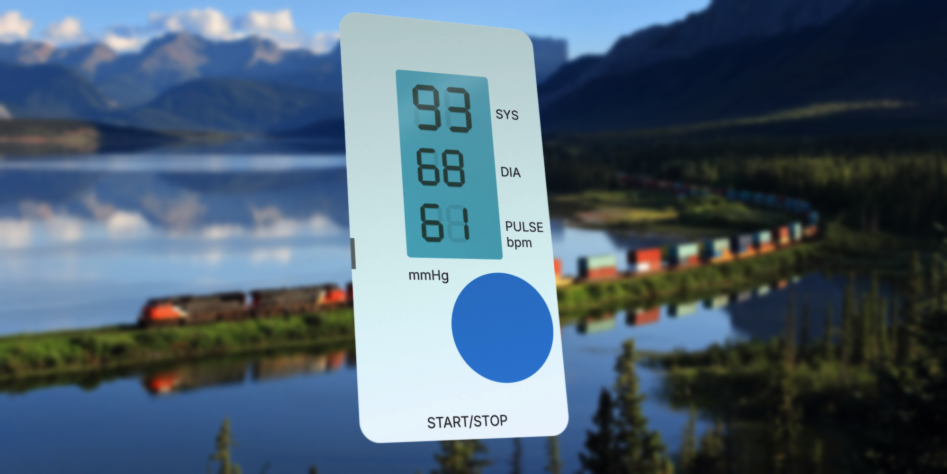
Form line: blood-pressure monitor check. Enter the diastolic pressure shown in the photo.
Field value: 68 mmHg
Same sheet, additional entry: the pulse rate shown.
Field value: 61 bpm
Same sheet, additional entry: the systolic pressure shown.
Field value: 93 mmHg
